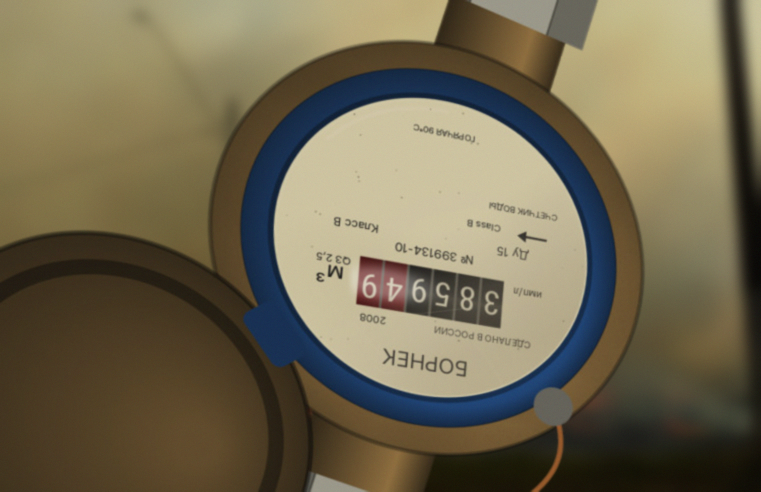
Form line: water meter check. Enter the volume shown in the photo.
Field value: 3859.49 m³
